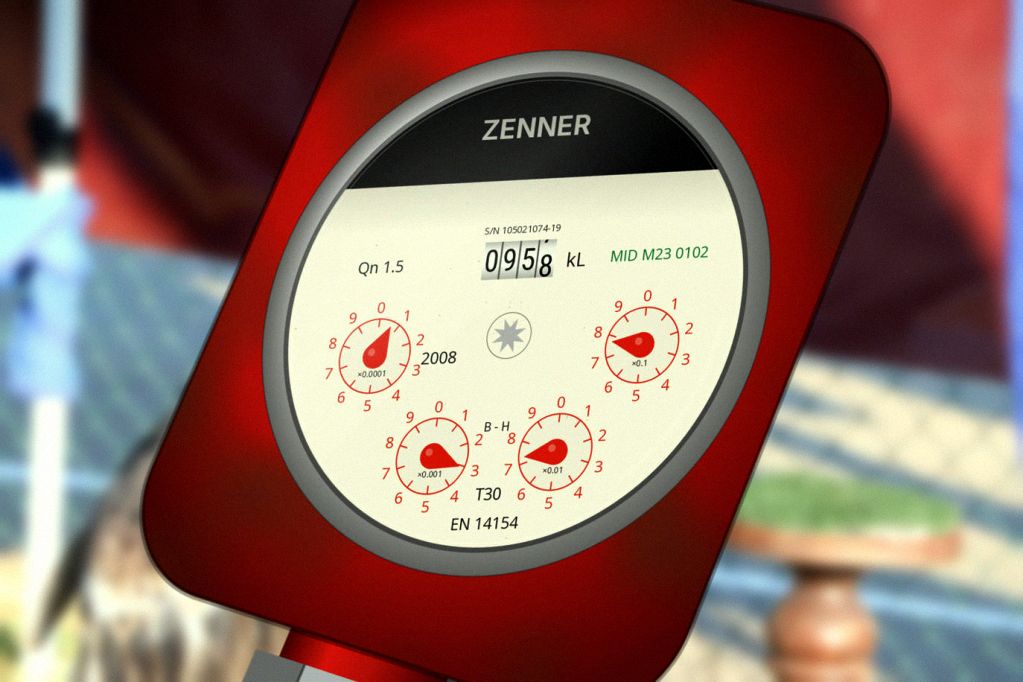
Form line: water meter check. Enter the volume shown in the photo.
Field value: 957.7730 kL
